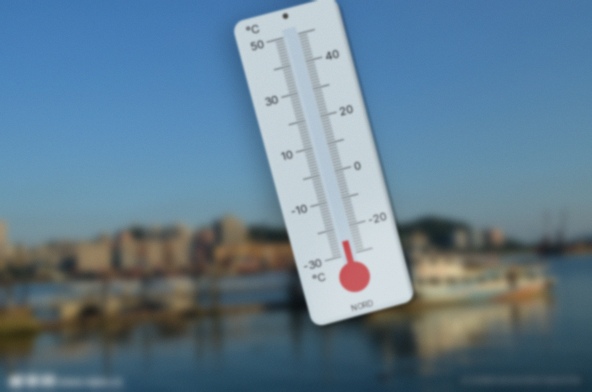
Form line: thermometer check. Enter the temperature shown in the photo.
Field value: -25 °C
